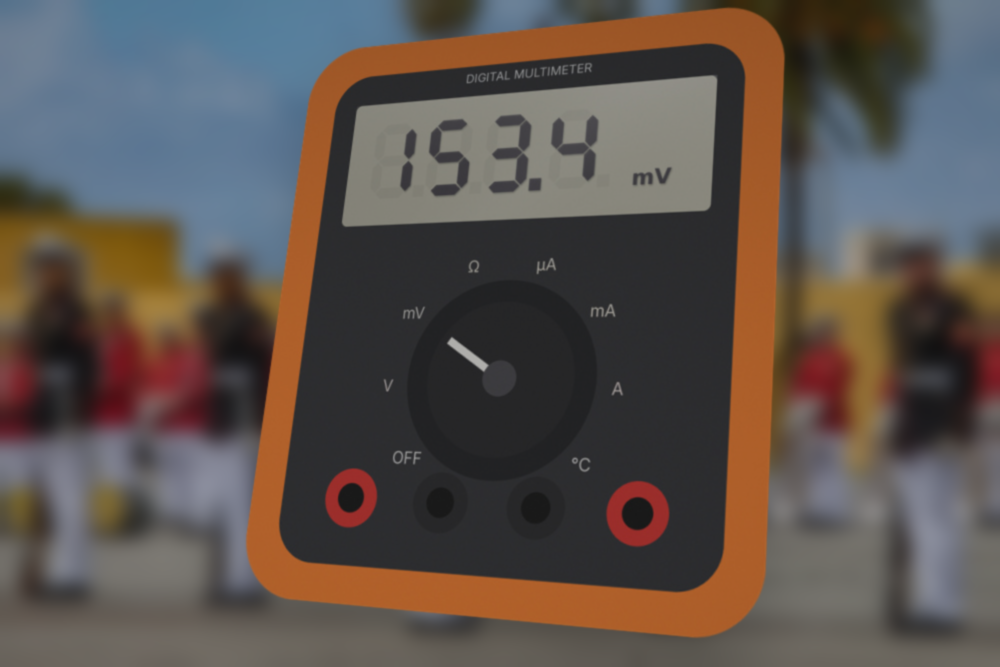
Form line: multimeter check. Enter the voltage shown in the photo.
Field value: 153.4 mV
